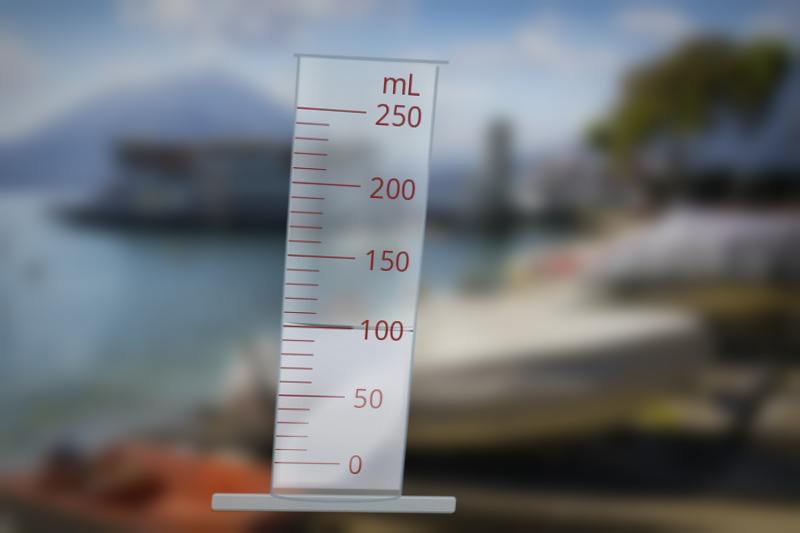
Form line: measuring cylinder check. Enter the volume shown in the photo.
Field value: 100 mL
